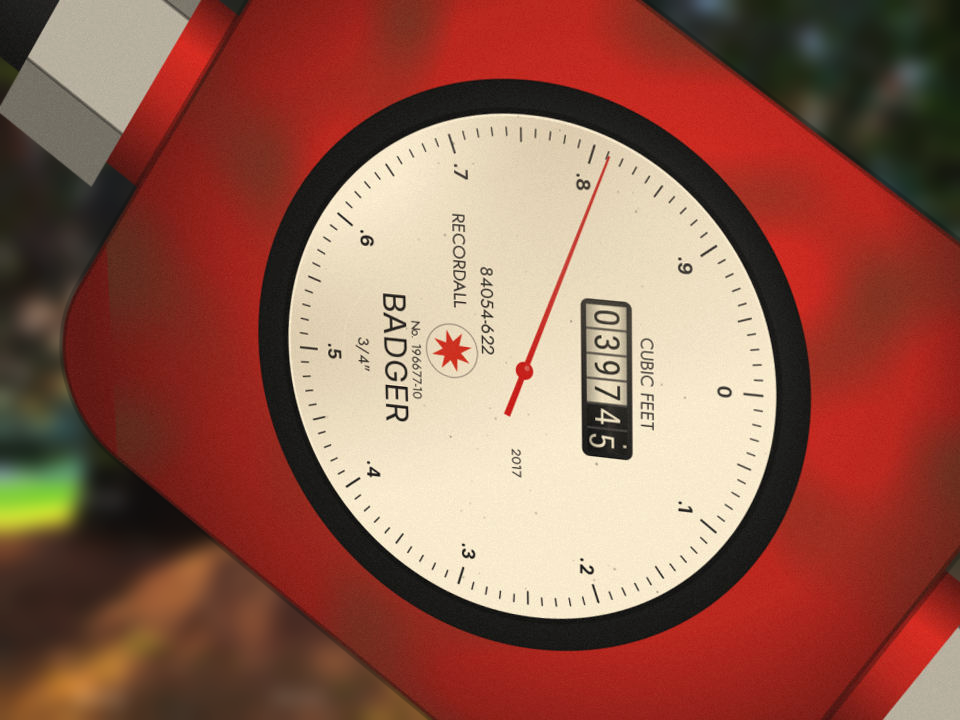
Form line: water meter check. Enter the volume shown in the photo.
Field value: 39744.81 ft³
